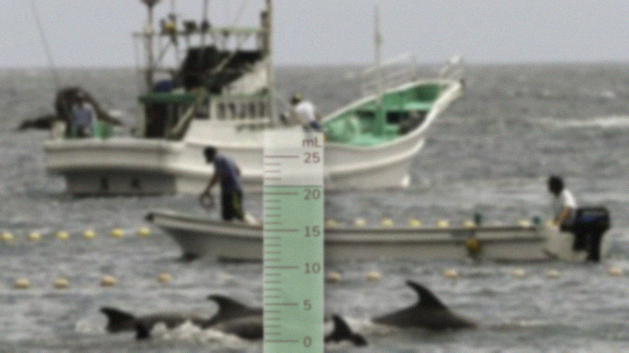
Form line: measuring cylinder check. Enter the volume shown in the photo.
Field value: 21 mL
